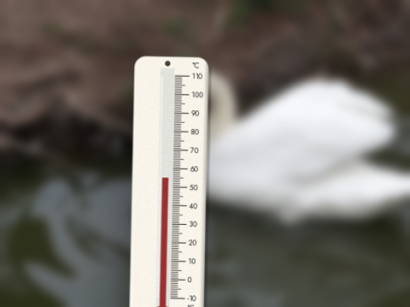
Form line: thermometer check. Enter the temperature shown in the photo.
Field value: 55 °C
